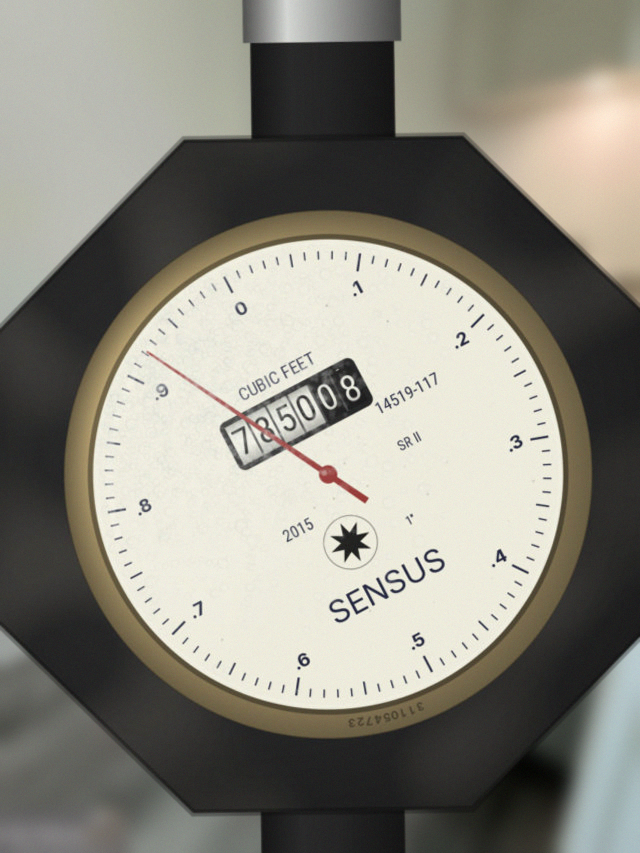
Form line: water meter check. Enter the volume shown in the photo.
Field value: 785007.92 ft³
